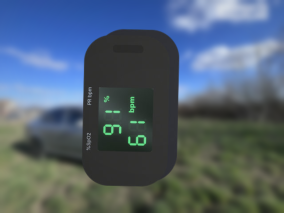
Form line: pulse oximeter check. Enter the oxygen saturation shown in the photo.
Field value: 91 %
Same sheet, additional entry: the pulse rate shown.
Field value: 61 bpm
